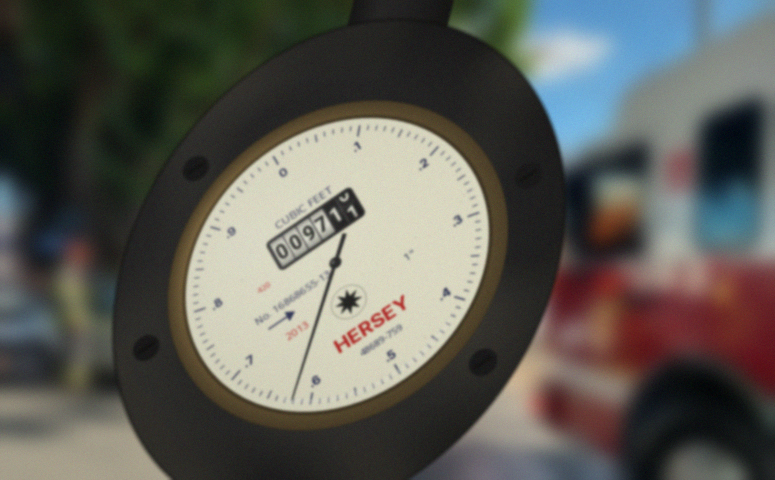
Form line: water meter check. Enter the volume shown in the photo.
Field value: 9710.62 ft³
